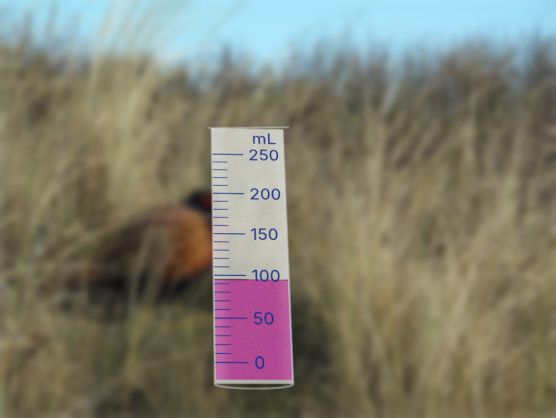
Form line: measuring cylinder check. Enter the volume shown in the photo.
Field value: 95 mL
